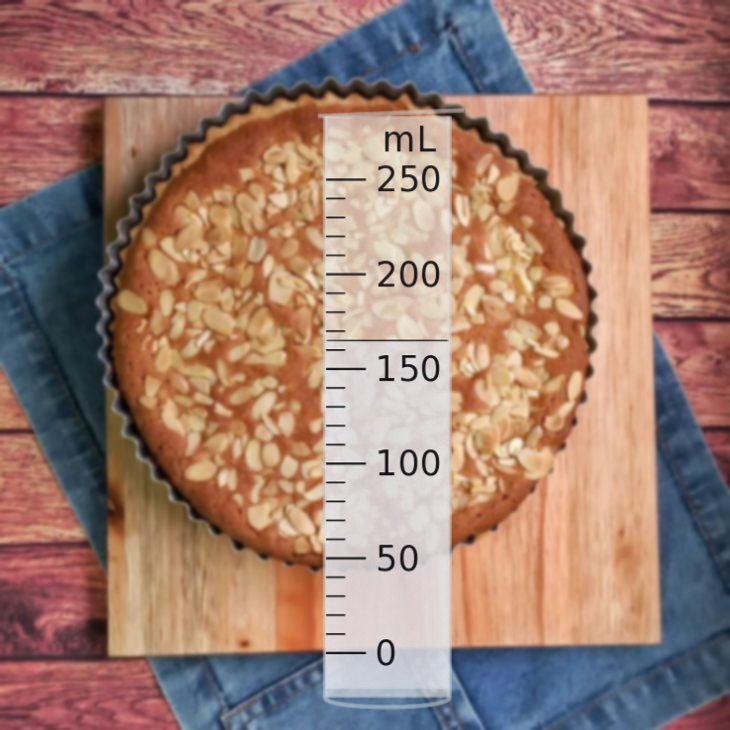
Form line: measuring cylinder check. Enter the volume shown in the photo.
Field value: 165 mL
